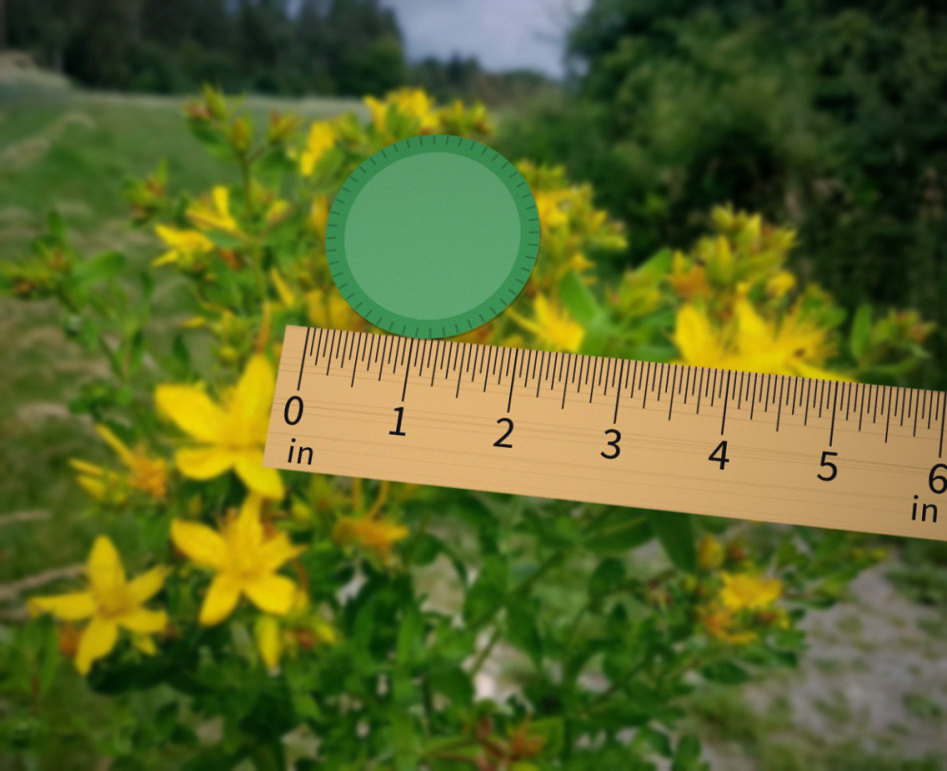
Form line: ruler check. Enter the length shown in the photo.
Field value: 2.0625 in
